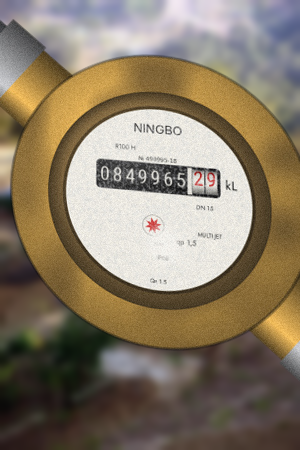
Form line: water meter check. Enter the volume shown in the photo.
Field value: 849965.29 kL
